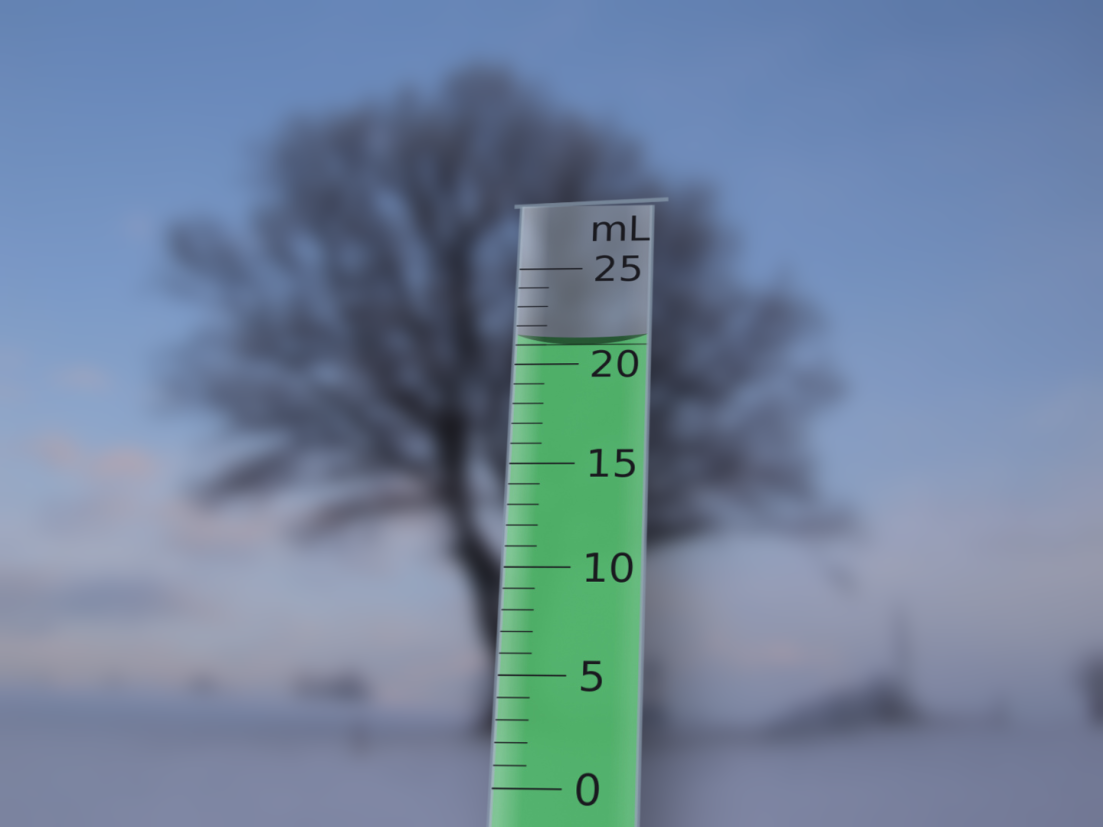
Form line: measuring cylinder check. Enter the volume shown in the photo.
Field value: 21 mL
